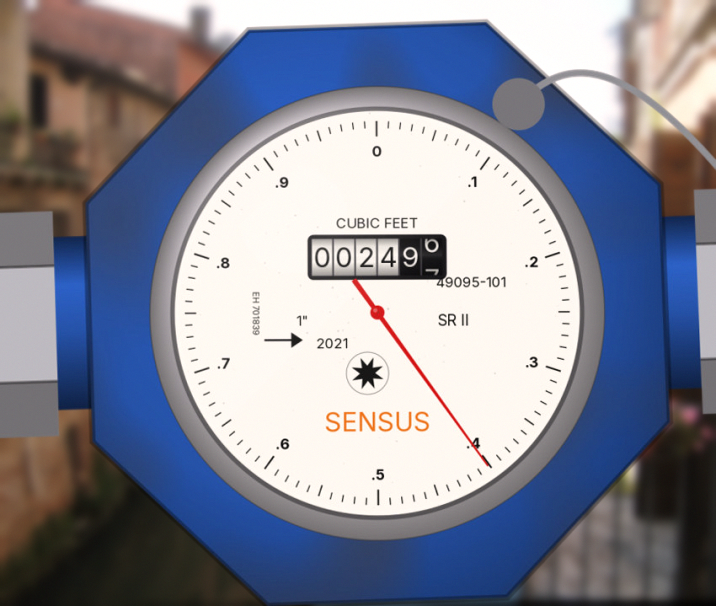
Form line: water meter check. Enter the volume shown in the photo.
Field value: 2496.40 ft³
